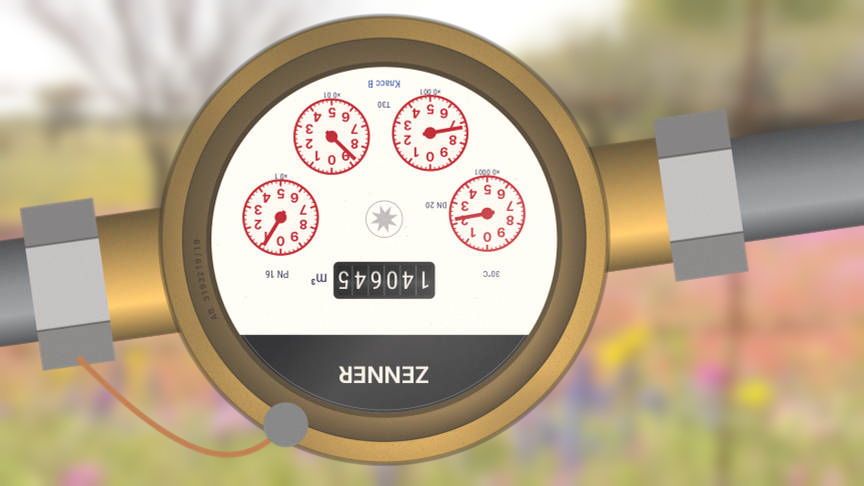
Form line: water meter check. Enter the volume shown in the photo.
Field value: 140645.0872 m³
